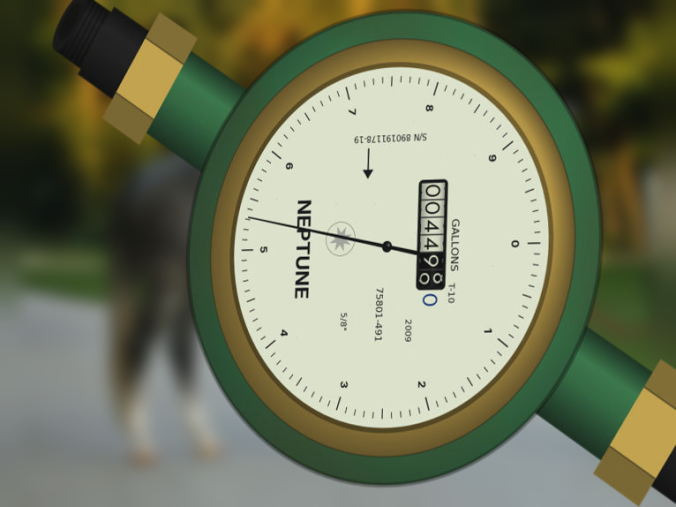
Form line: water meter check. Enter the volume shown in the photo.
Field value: 44985.3 gal
